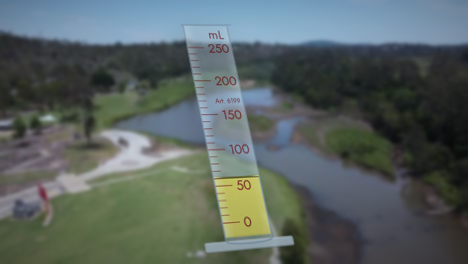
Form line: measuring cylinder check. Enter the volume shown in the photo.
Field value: 60 mL
